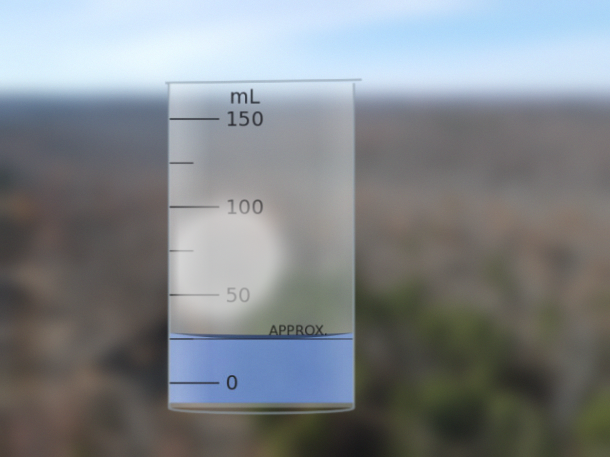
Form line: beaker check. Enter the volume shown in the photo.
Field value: 25 mL
